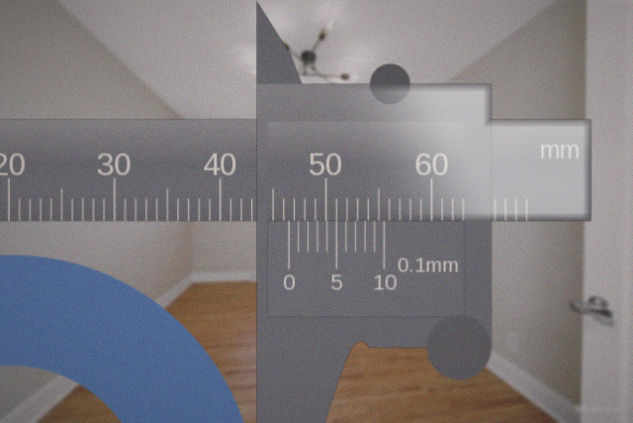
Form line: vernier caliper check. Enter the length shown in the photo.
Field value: 46.5 mm
